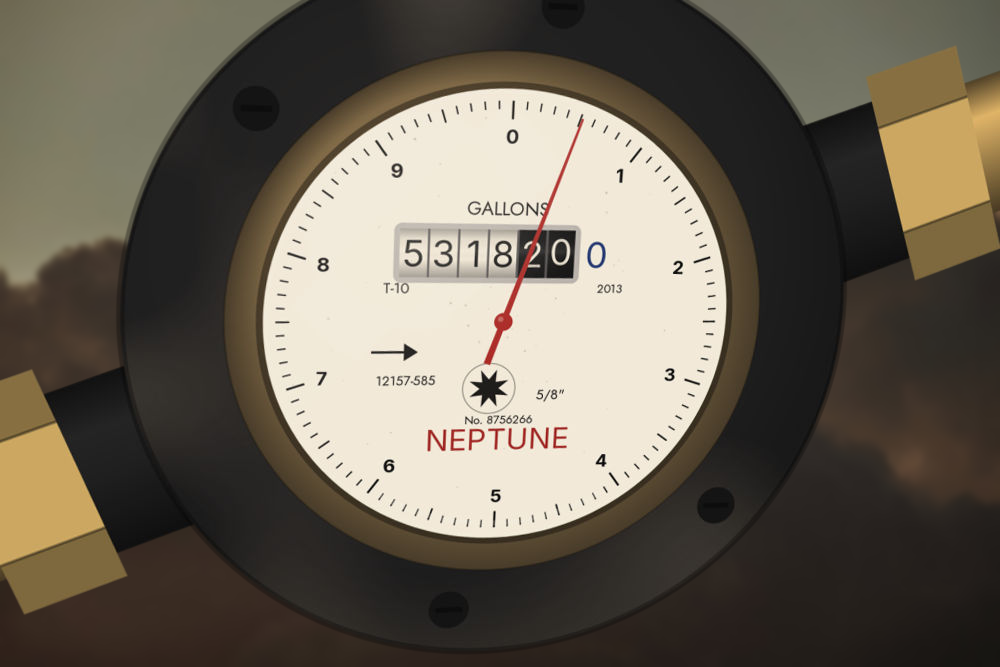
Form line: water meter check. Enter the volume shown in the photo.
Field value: 5318200.5 gal
